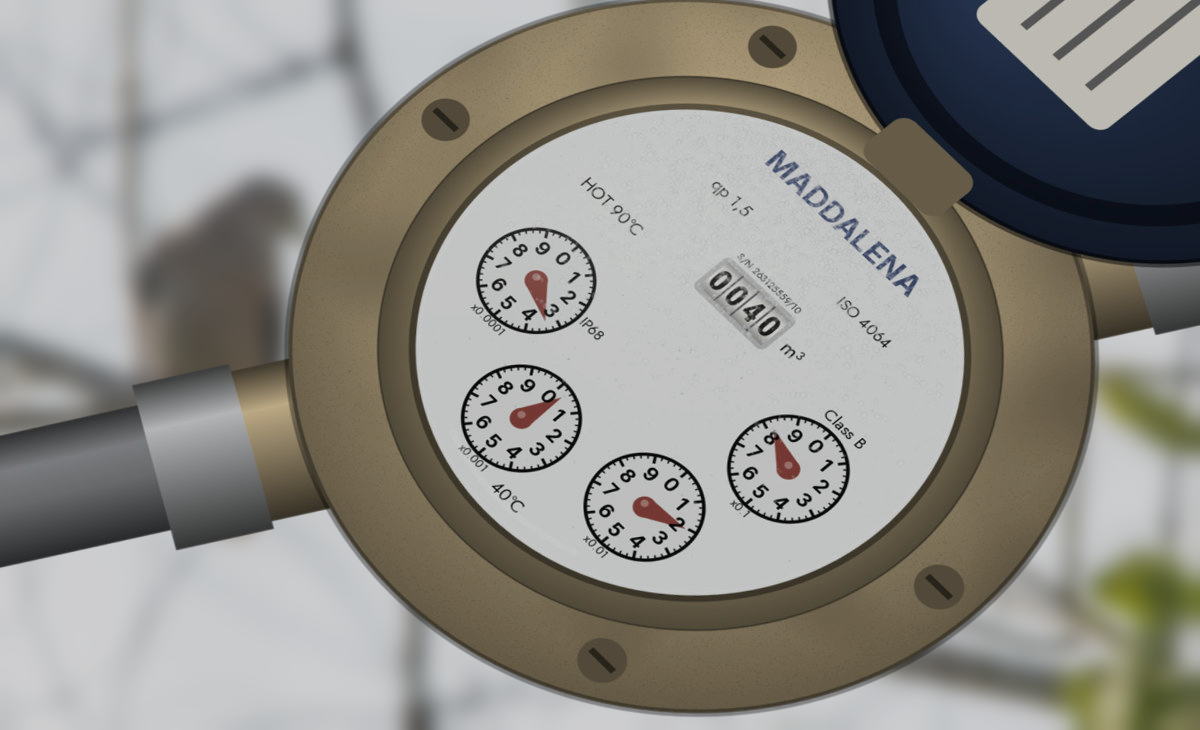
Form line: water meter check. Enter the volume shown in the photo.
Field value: 40.8203 m³
